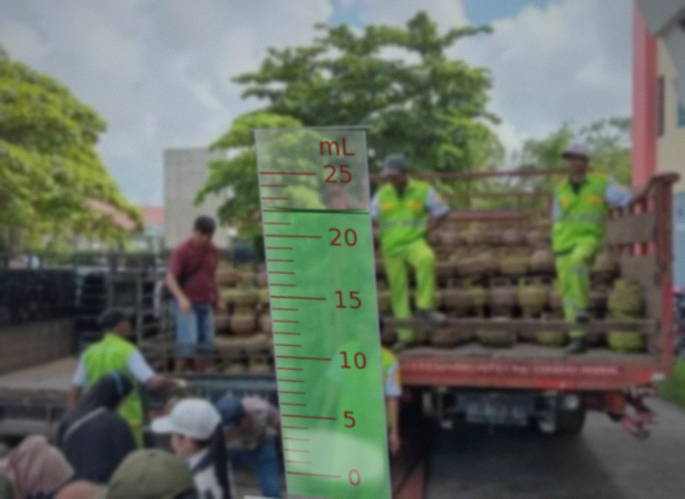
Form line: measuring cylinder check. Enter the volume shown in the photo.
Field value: 22 mL
